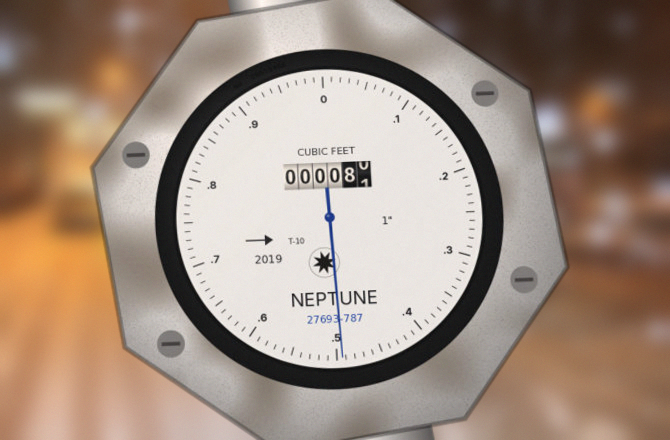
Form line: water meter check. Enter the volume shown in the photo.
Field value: 80.49 ft³
